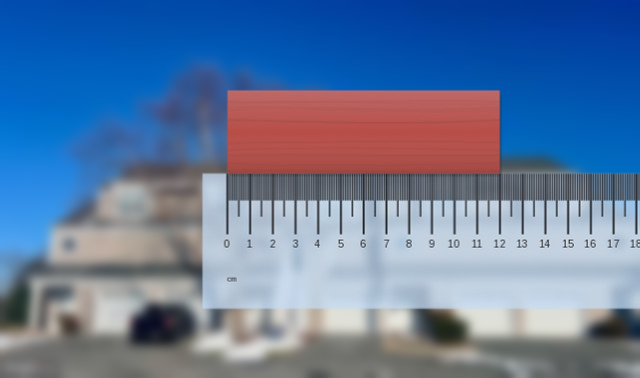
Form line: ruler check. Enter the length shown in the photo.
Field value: 12 cm
